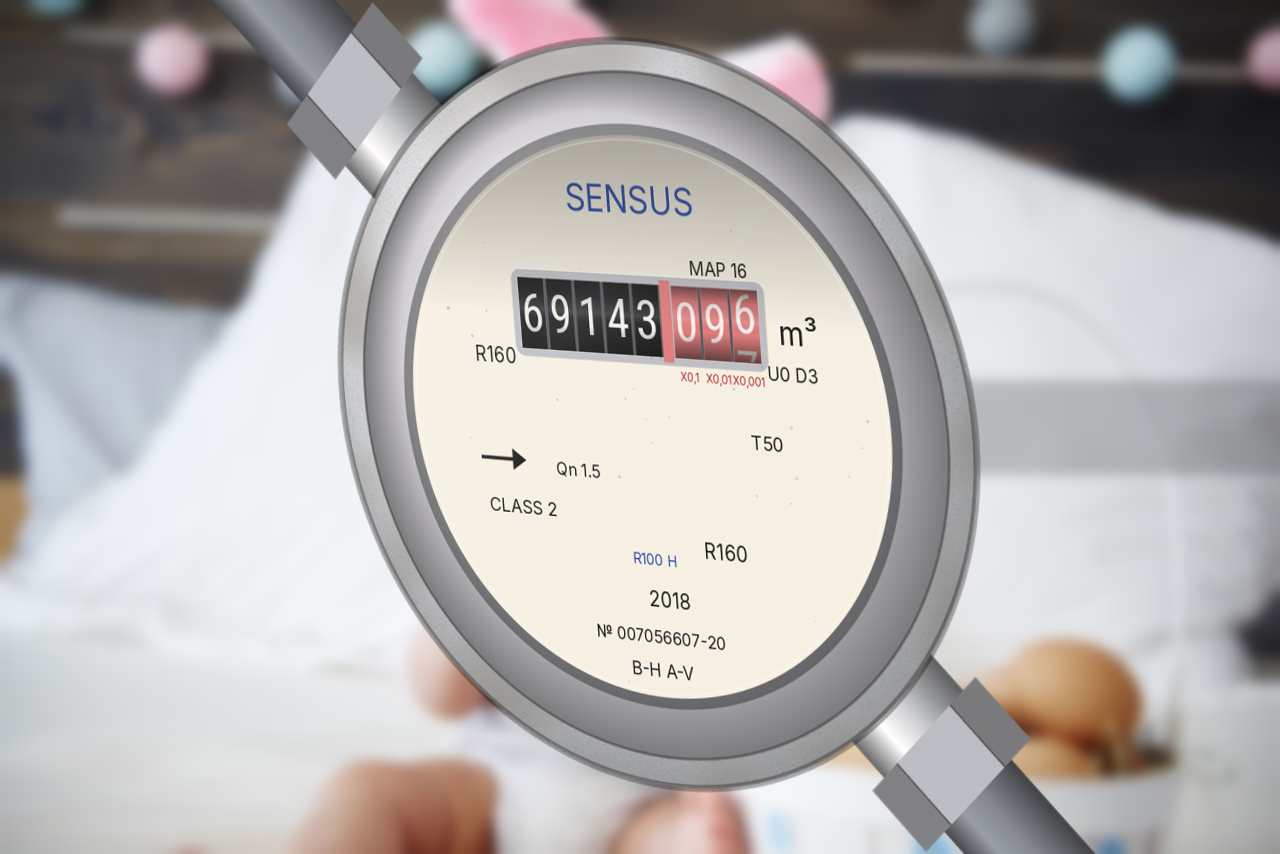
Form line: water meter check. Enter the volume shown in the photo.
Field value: 69143.096 m³
